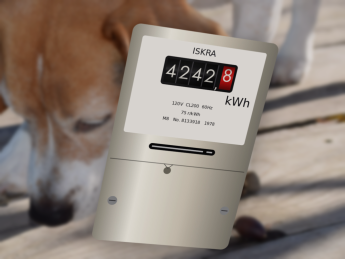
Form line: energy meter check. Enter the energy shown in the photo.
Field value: 4242.8 kWh
